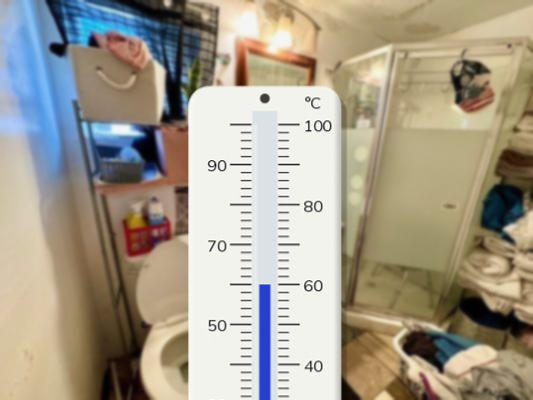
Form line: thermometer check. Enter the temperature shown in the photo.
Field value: 60 °C
